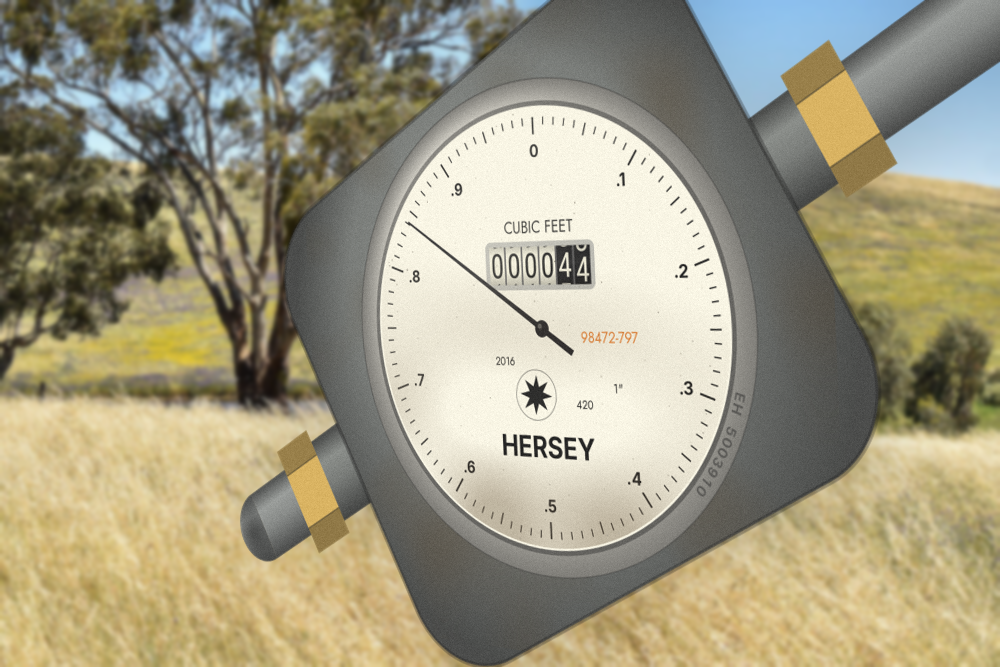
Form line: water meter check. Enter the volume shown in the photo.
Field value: 43.84 ft³
